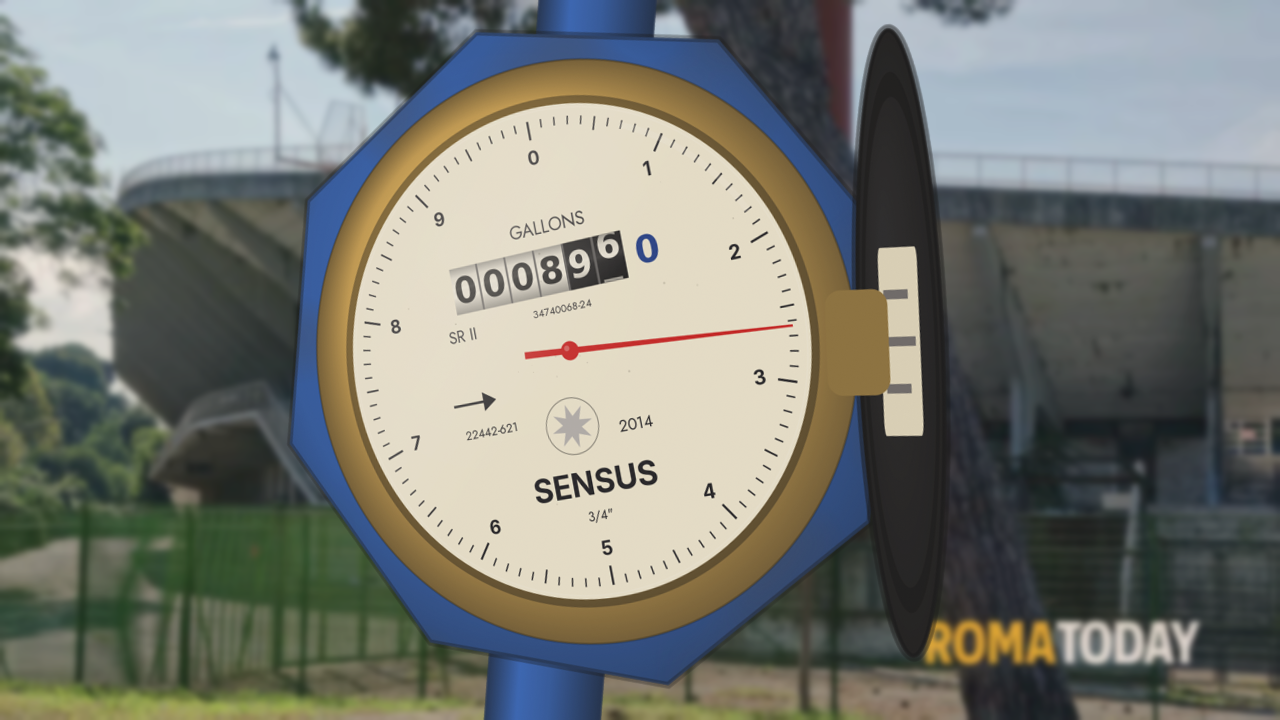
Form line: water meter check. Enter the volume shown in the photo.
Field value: 8962.6 gal
